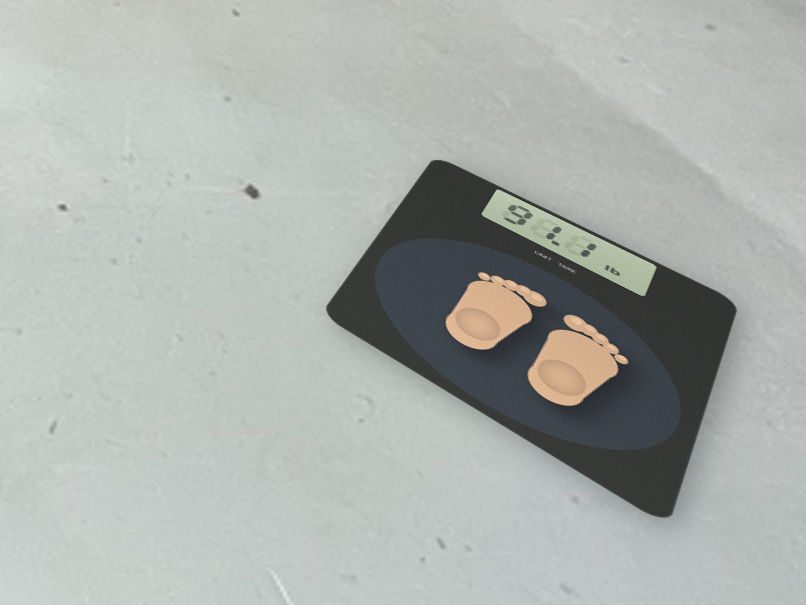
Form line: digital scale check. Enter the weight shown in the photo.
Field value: 91.1 lb
